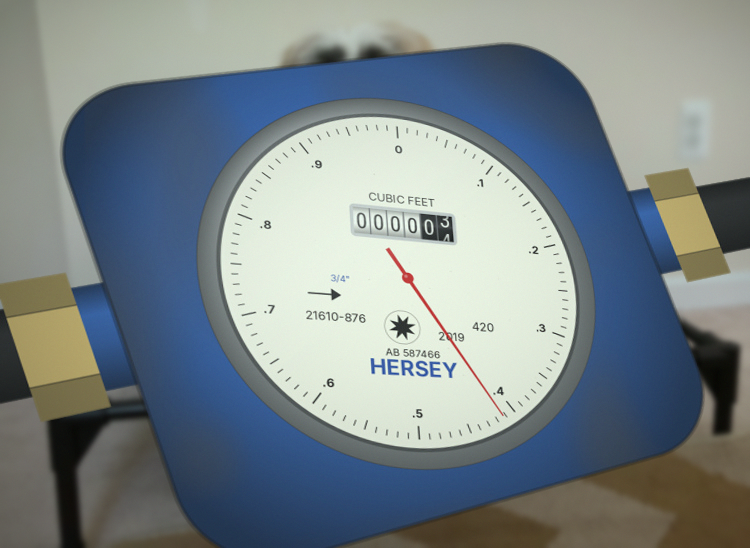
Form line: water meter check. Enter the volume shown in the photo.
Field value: 3.41 ft³
